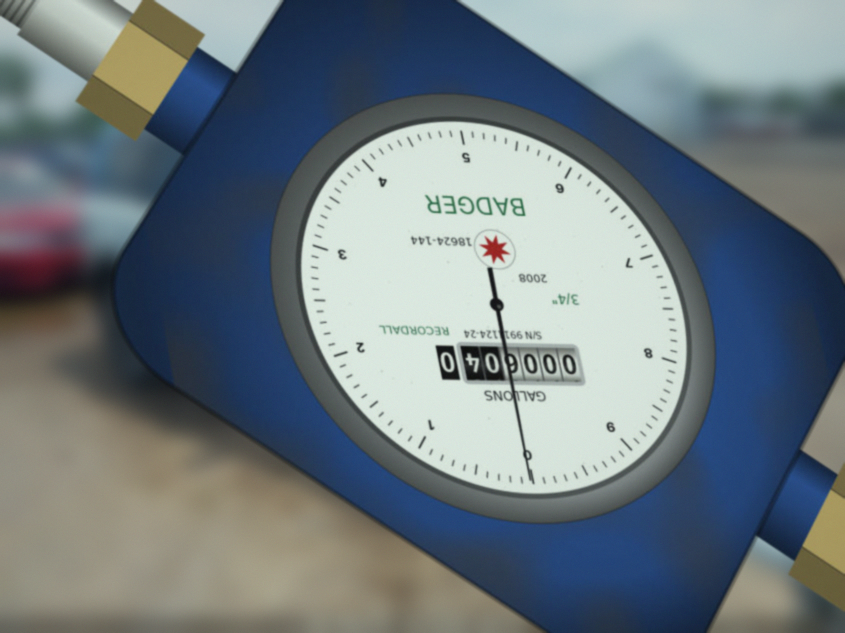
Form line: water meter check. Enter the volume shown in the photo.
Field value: 6040.0 gal
